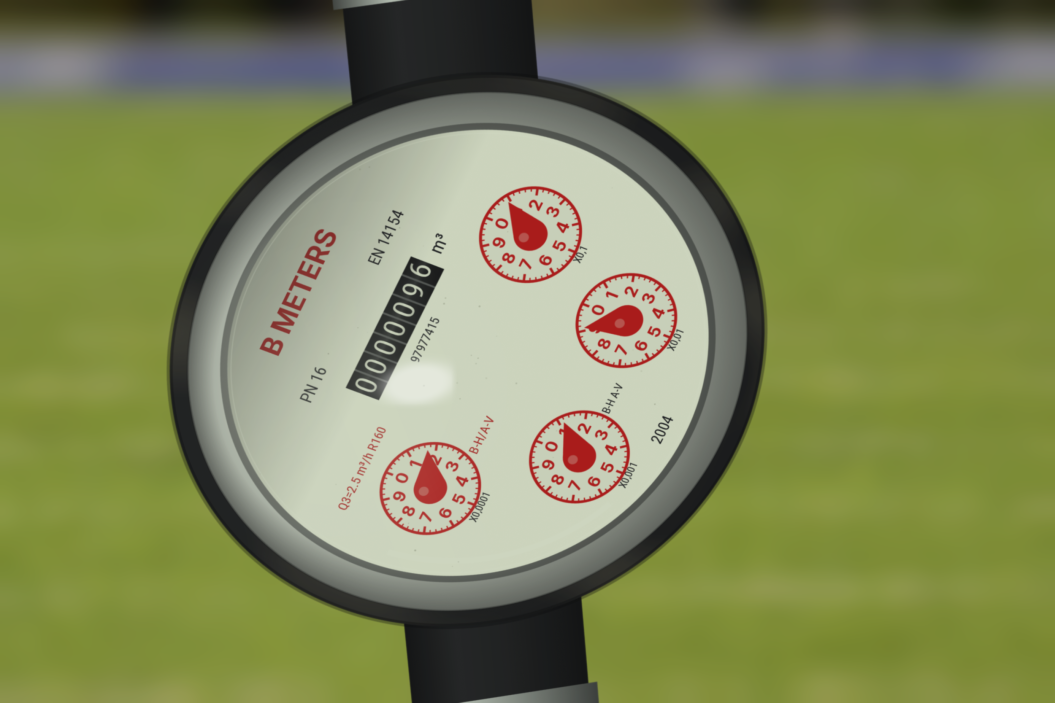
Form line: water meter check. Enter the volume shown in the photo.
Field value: 96.0911 m³
